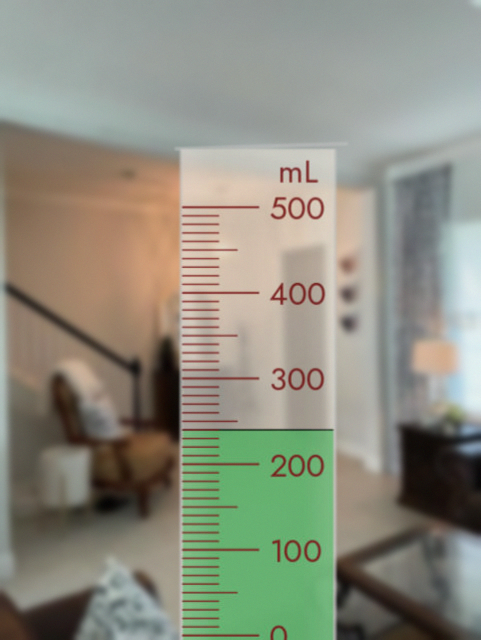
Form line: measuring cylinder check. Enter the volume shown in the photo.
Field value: 240 mL
